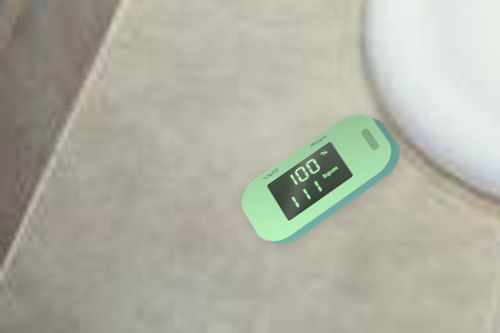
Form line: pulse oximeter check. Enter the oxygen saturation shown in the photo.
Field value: 100 %
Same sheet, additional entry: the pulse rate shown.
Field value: 111 bpm
